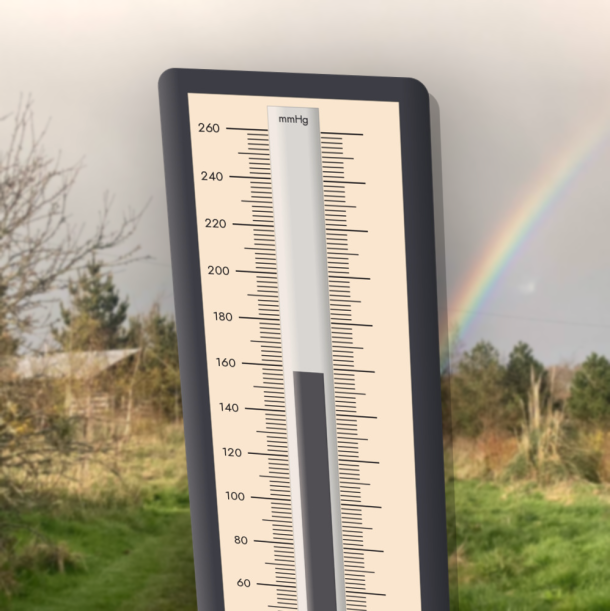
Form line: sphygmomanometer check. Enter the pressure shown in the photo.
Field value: 158 mmHg
